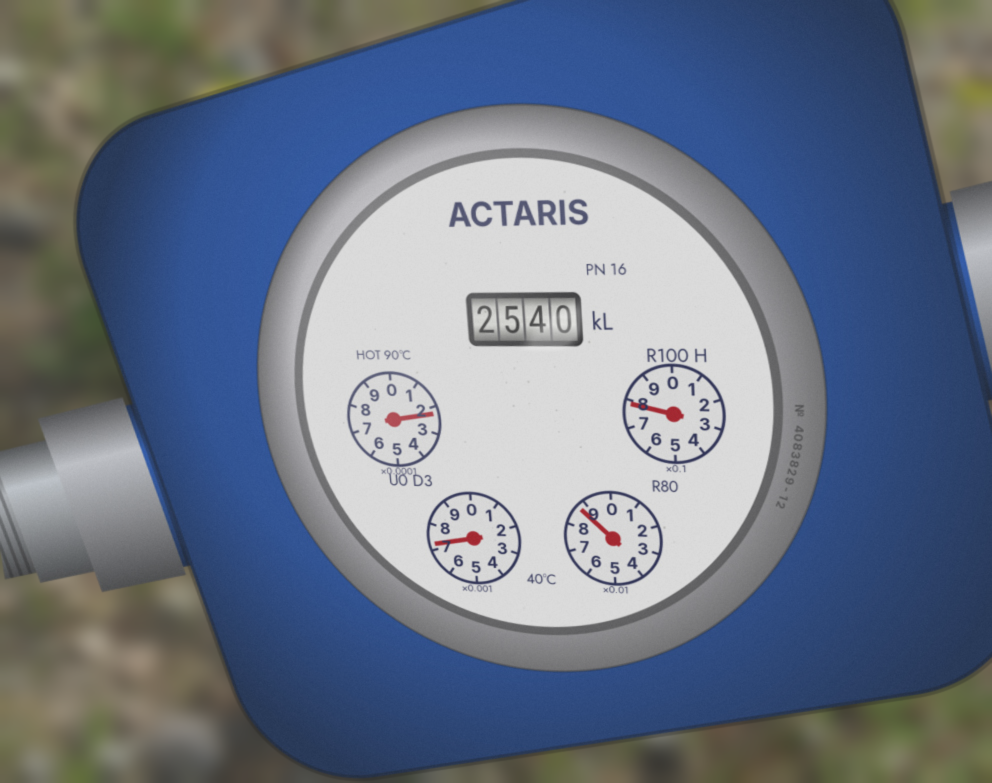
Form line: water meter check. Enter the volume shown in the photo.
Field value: 2540.7872 kL
